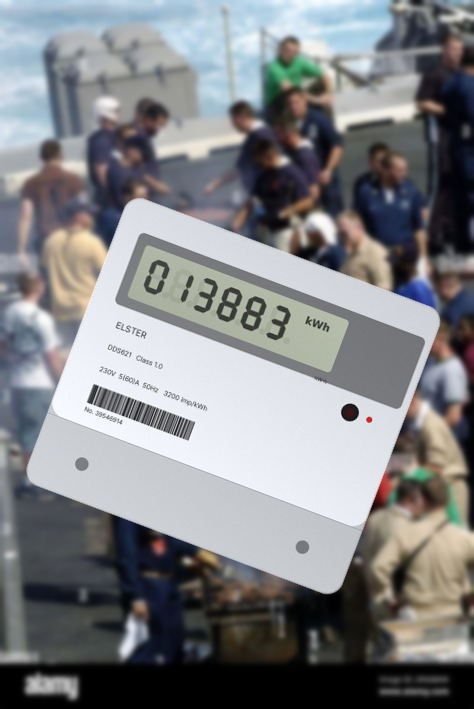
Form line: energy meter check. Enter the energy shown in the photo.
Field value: 13883 kWh
